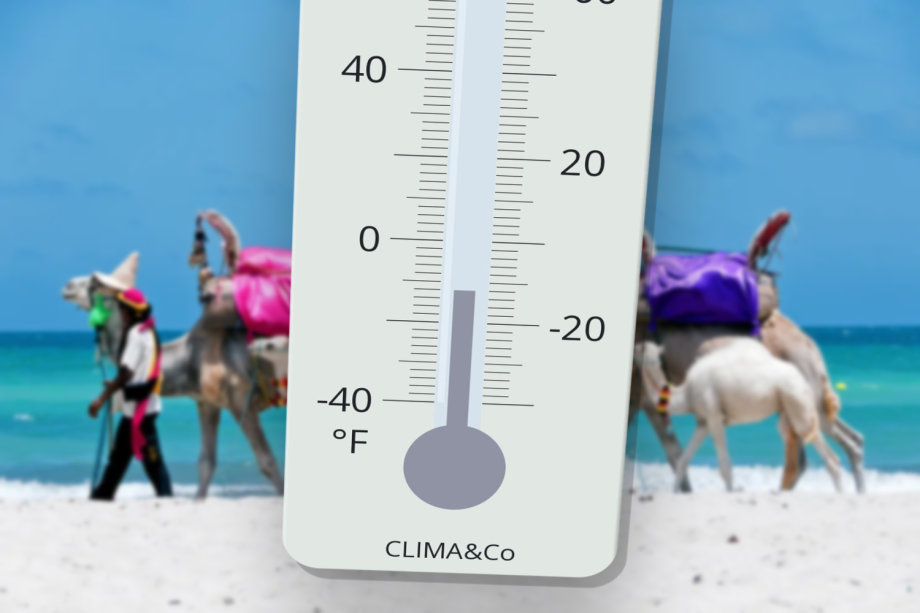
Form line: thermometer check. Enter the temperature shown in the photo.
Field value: -12 °F
